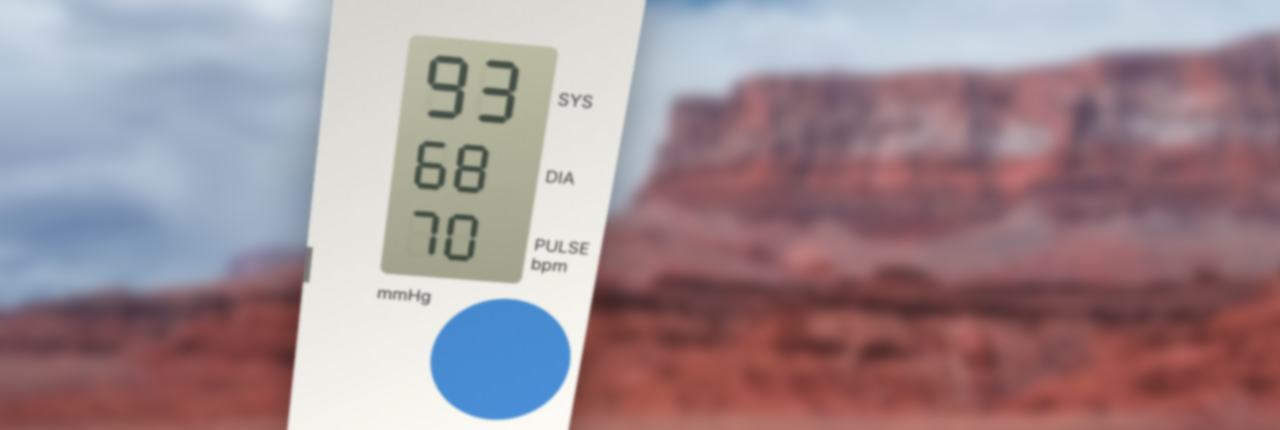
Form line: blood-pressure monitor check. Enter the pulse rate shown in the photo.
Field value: 70 bpm
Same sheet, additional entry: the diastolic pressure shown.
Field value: 68 mmHg
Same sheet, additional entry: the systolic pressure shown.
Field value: 93 mmHg
